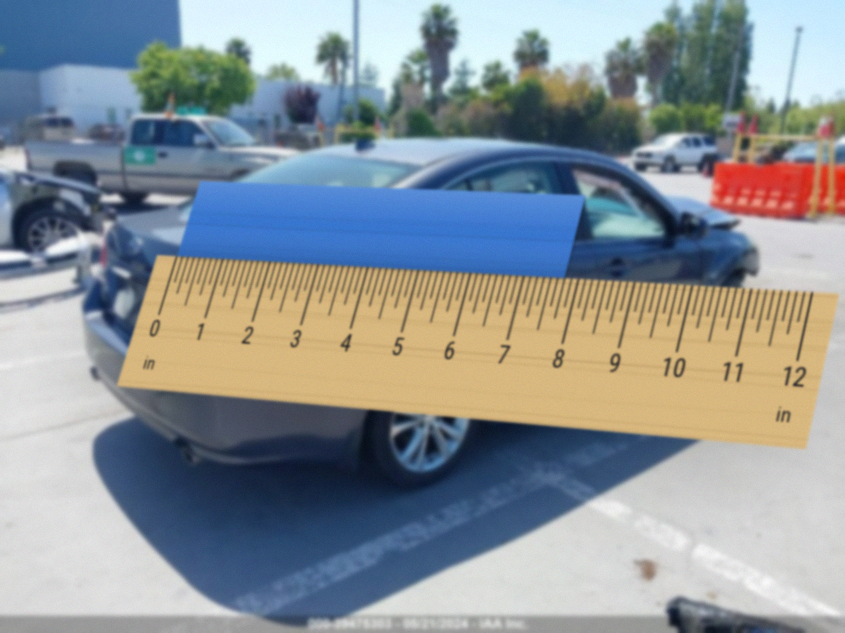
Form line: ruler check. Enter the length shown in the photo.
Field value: 7.75 in
